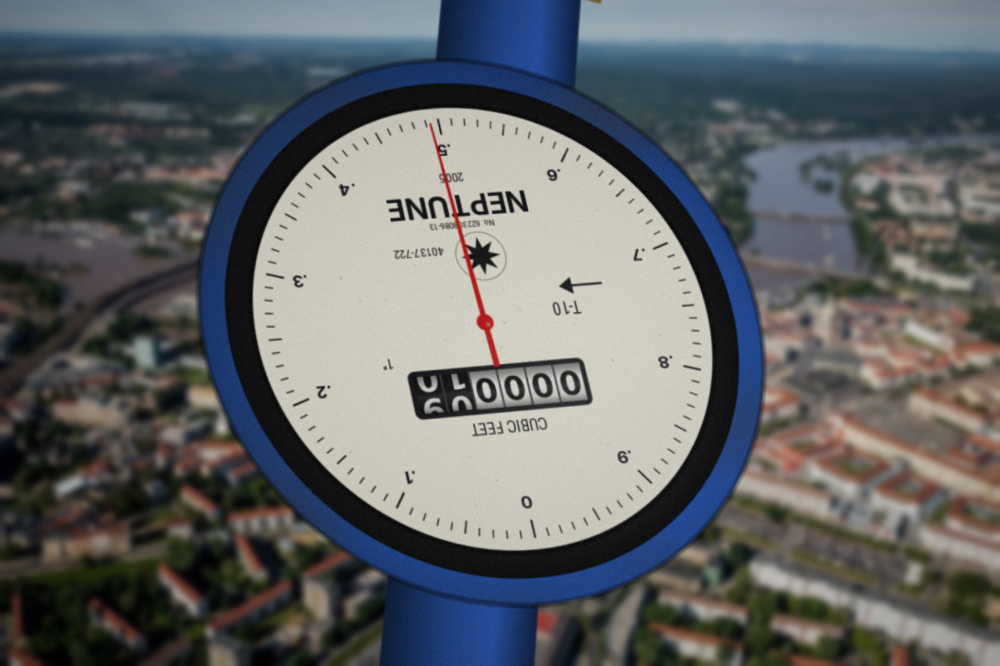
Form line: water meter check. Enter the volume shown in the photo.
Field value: 9.49 ft³
